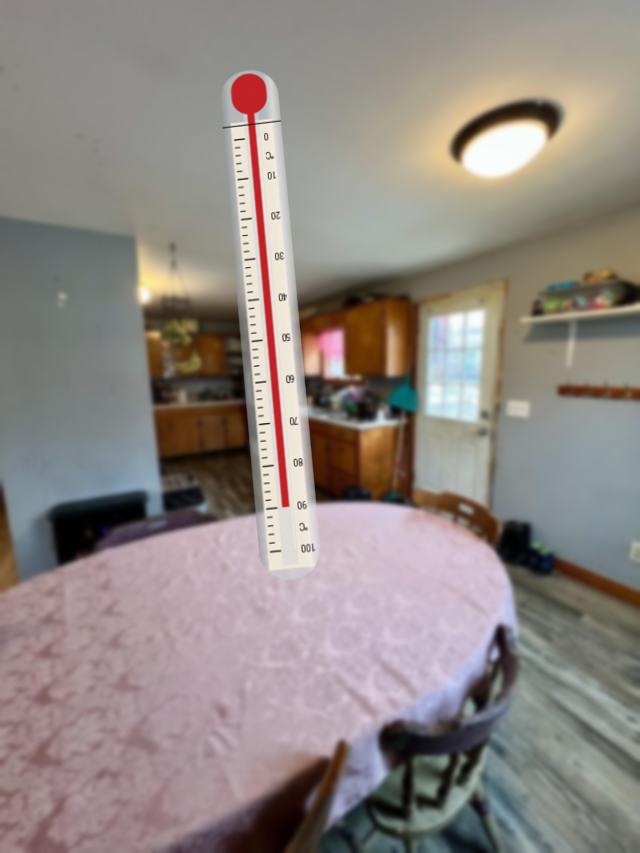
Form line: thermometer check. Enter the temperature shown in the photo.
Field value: 90 °C
